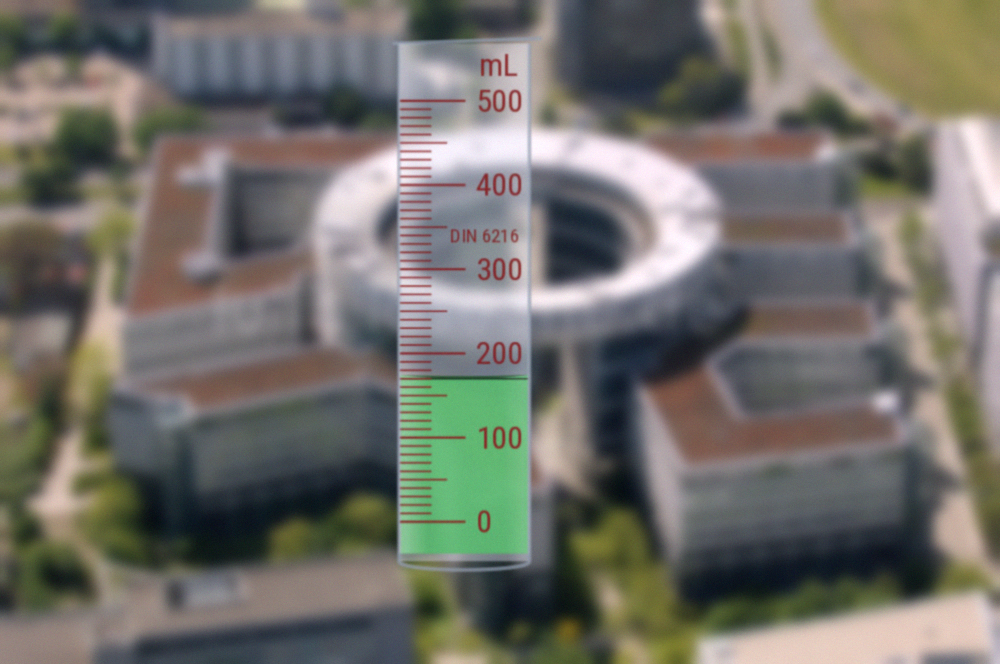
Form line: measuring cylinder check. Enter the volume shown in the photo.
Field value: 170 mL
